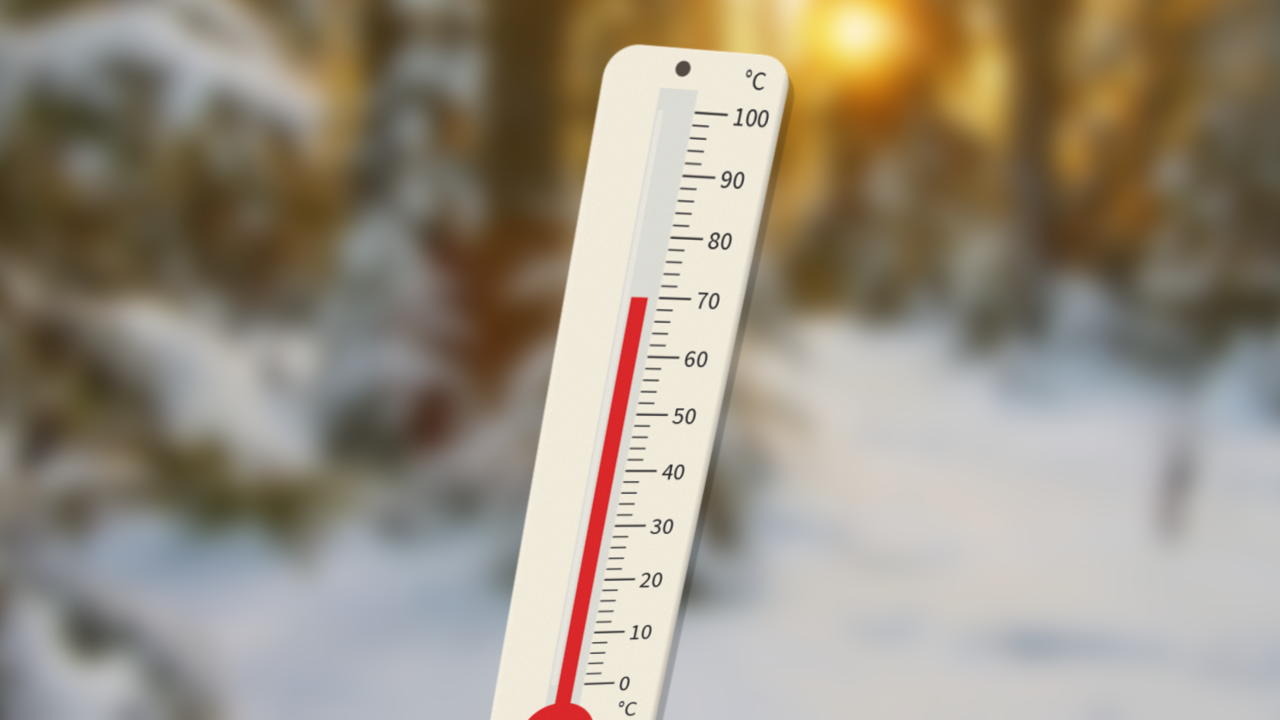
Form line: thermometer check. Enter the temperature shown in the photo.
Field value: 70 °C
